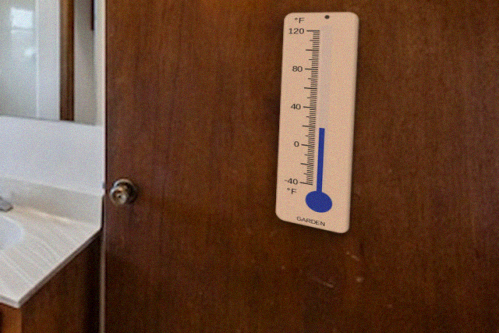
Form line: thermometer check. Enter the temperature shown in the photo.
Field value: 20 °F
